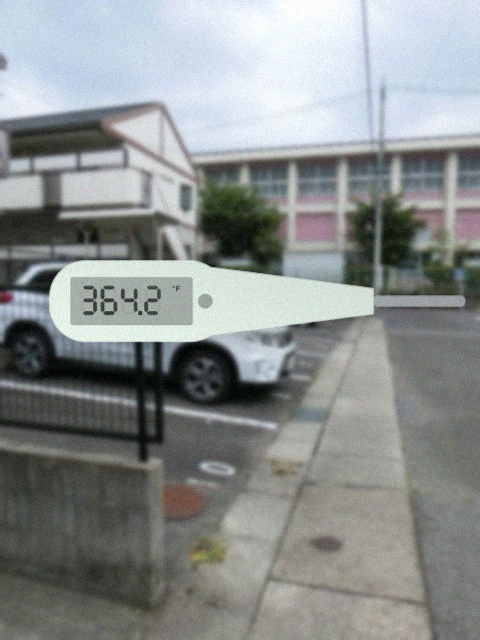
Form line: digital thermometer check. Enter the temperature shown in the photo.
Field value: 364.2 °F
